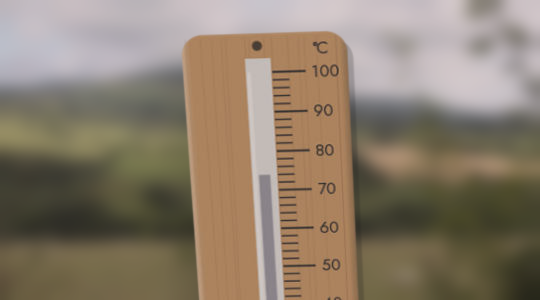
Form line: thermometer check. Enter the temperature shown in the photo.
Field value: 74 °C
